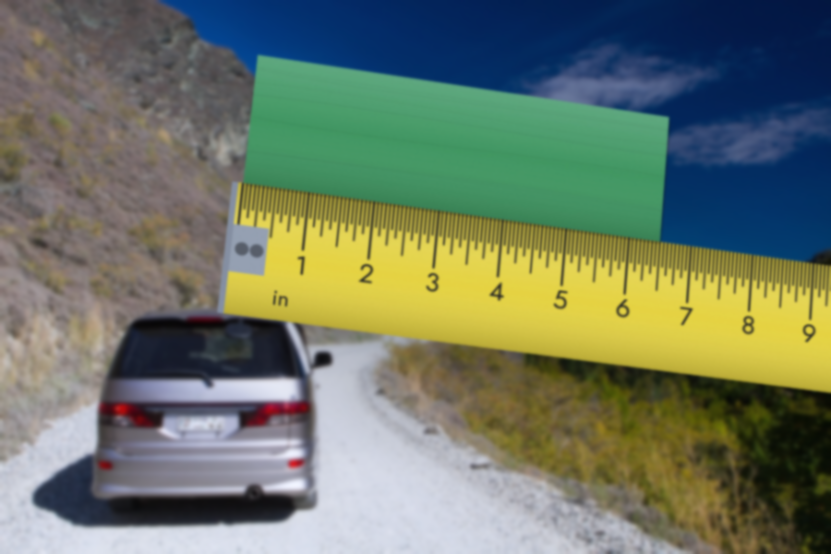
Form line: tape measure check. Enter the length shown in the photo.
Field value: 6.5 in
